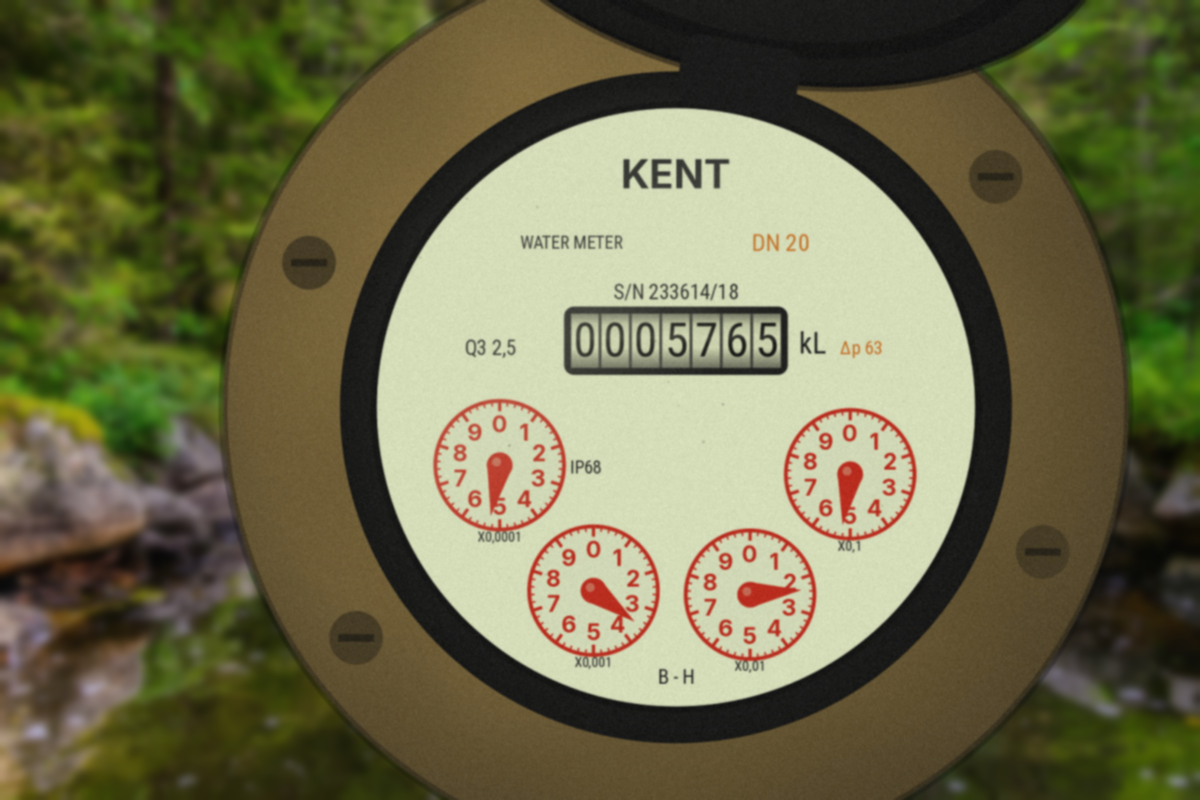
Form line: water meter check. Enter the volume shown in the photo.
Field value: 5765.5235 kL
